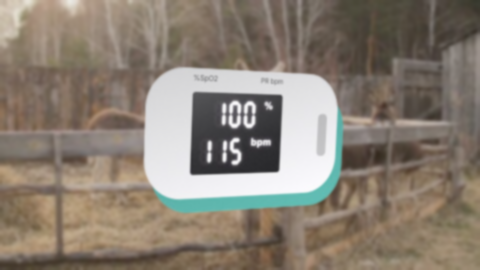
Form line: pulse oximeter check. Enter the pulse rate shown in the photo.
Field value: 115 bpm
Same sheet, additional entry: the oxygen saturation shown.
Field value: 100 %
